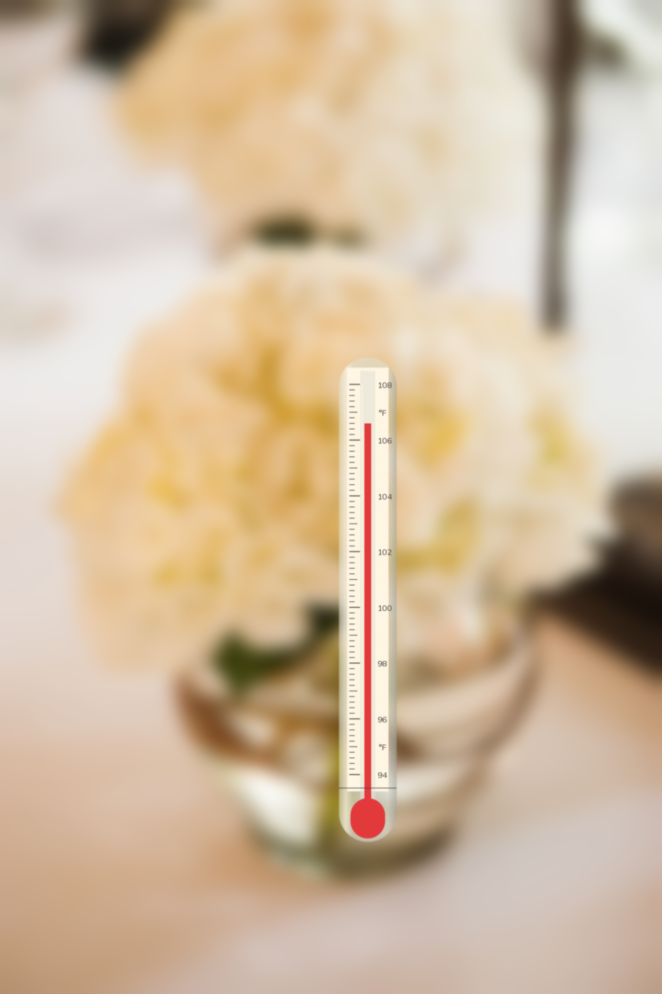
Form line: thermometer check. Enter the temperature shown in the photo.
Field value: 106.6 °F
